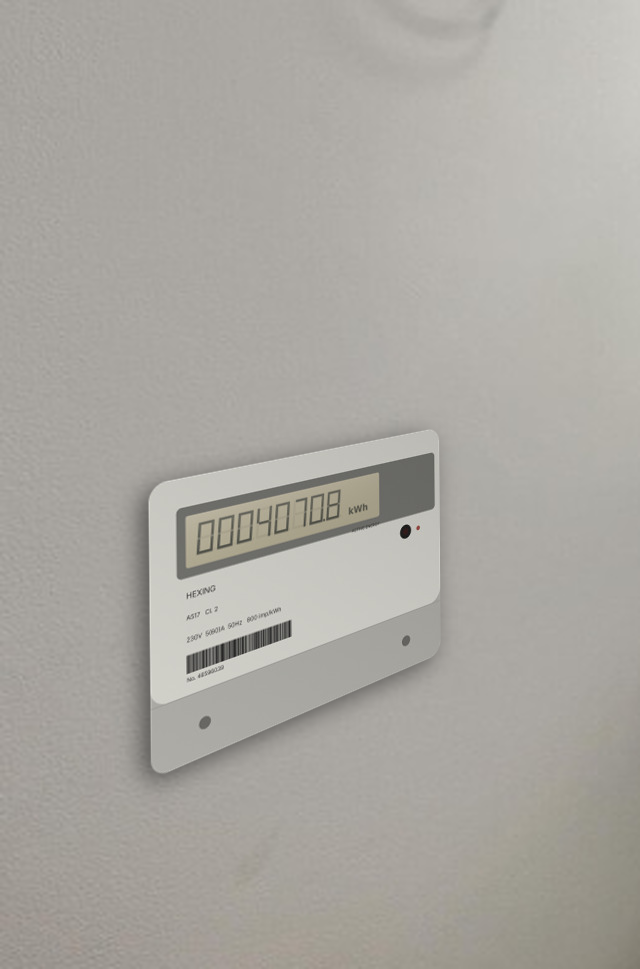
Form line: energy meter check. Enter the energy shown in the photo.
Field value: 4070.8 kWh
